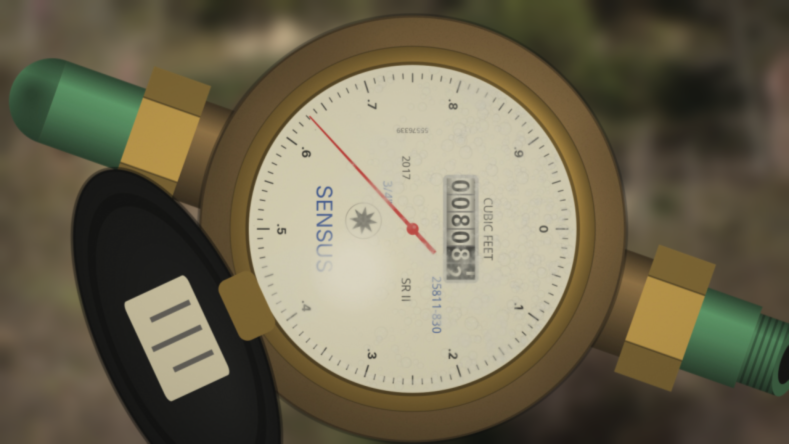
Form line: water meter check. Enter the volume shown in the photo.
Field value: 8081.63 ft³
